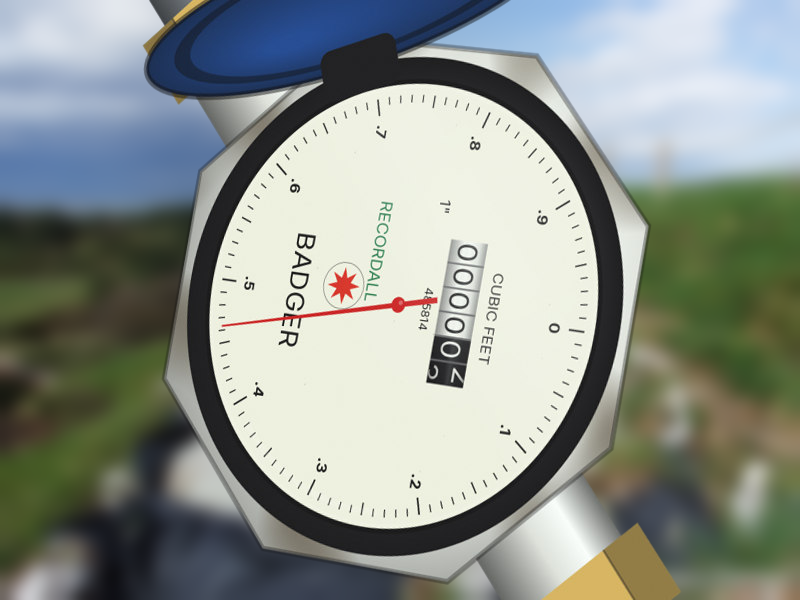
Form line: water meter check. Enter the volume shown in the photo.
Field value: 2.46 ft³
